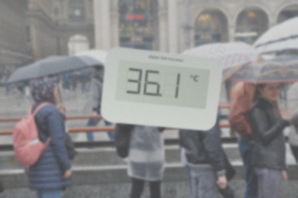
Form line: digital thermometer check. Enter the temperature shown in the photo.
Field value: 36.1 °C
